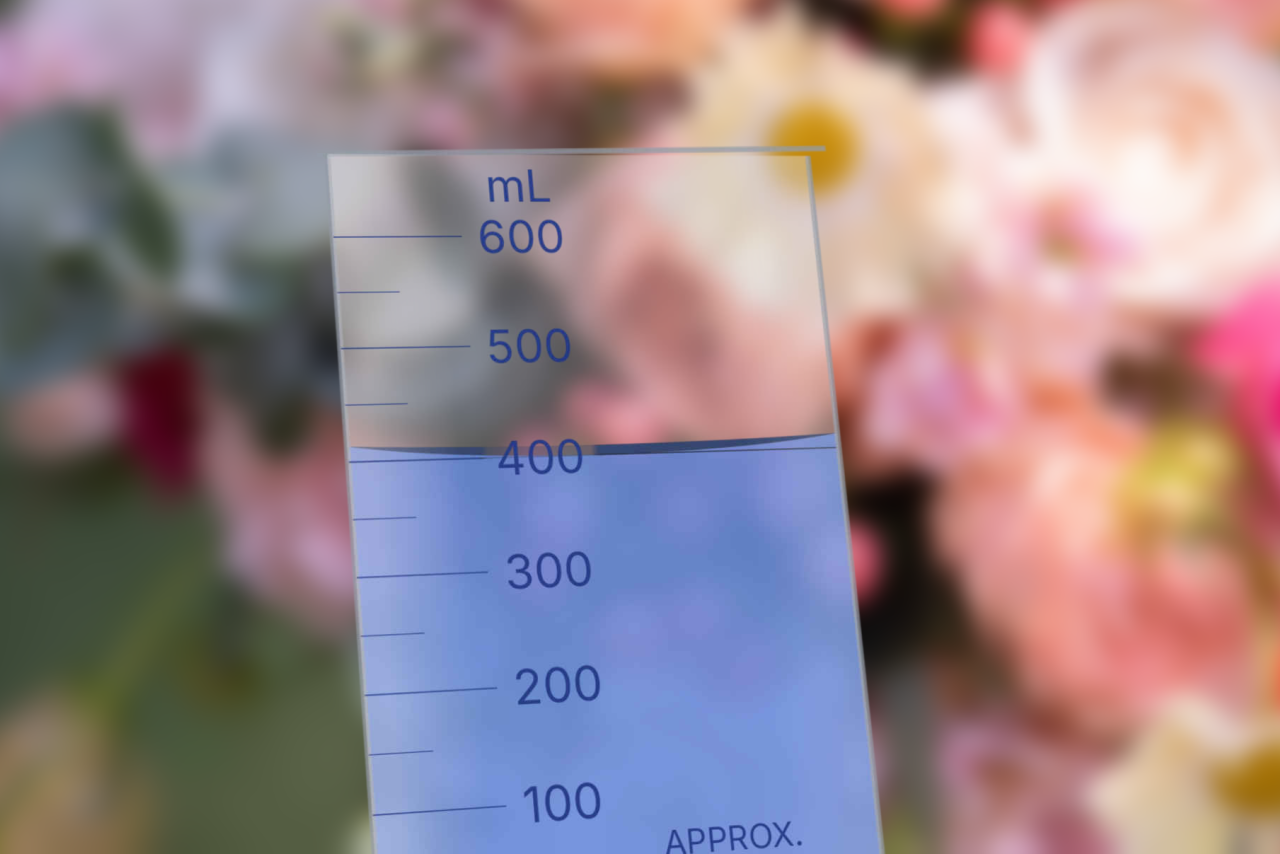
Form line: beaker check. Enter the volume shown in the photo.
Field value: 400 mL
